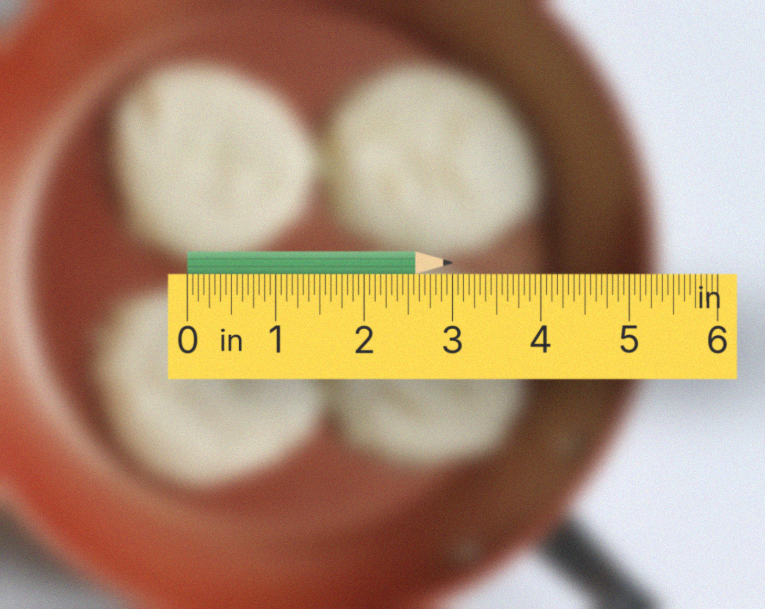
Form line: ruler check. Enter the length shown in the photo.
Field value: 3 in
